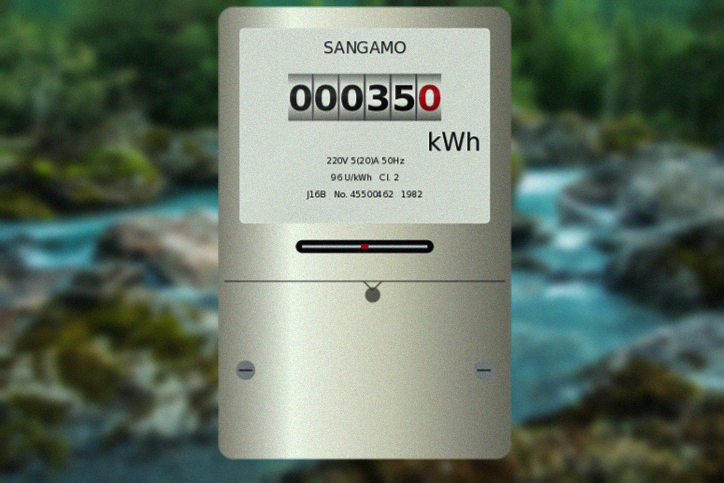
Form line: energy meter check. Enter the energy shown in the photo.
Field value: 35.0 kWh
